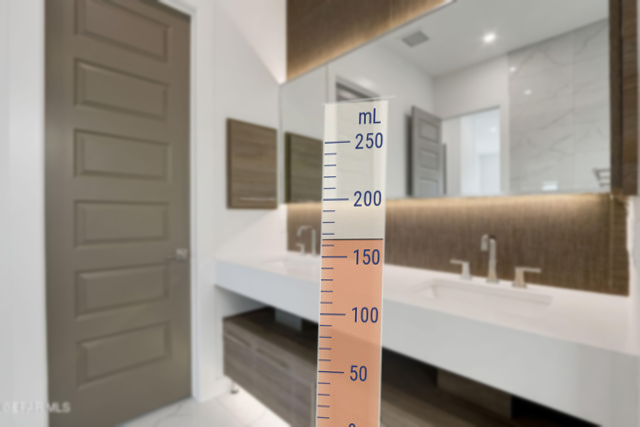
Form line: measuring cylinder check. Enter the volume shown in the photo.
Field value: 165 mL
